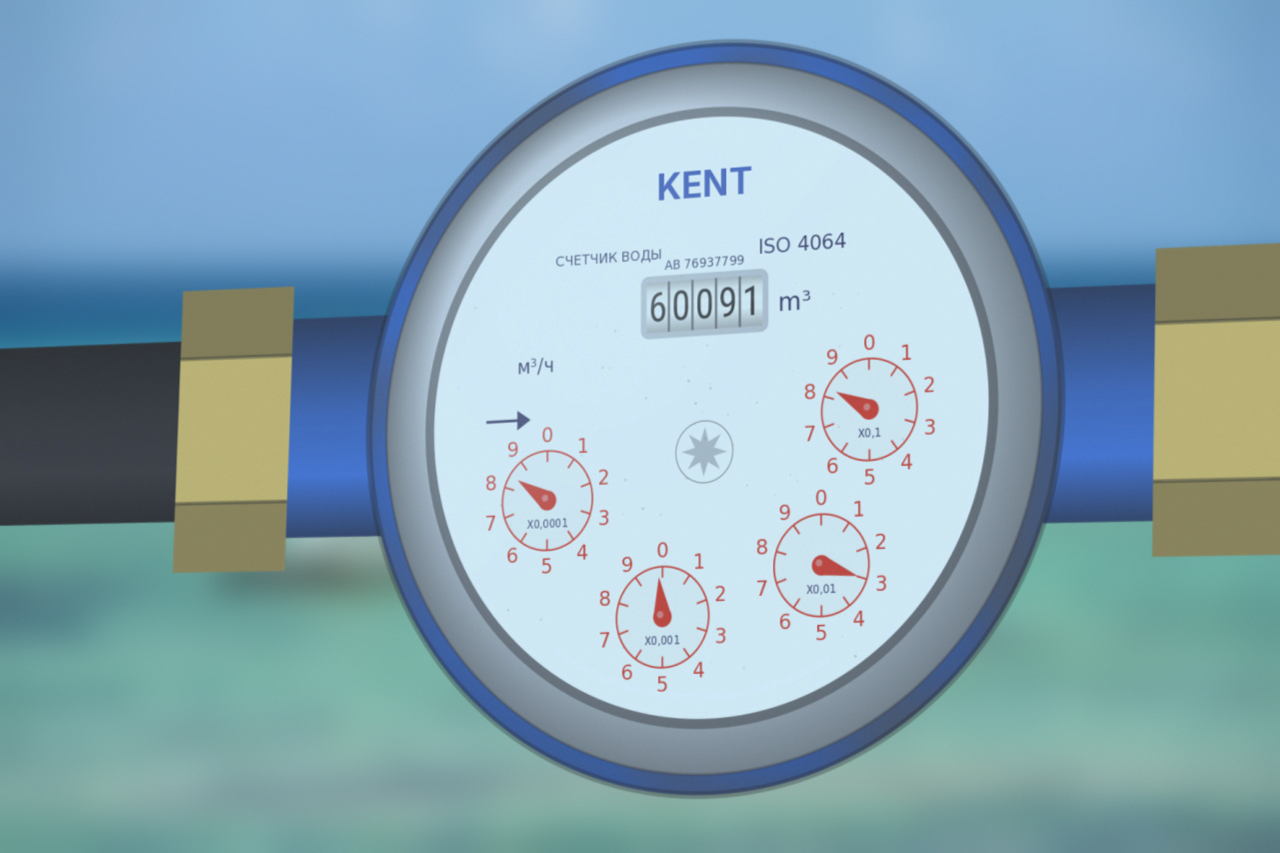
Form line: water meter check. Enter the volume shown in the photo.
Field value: 60091.8298 m³
